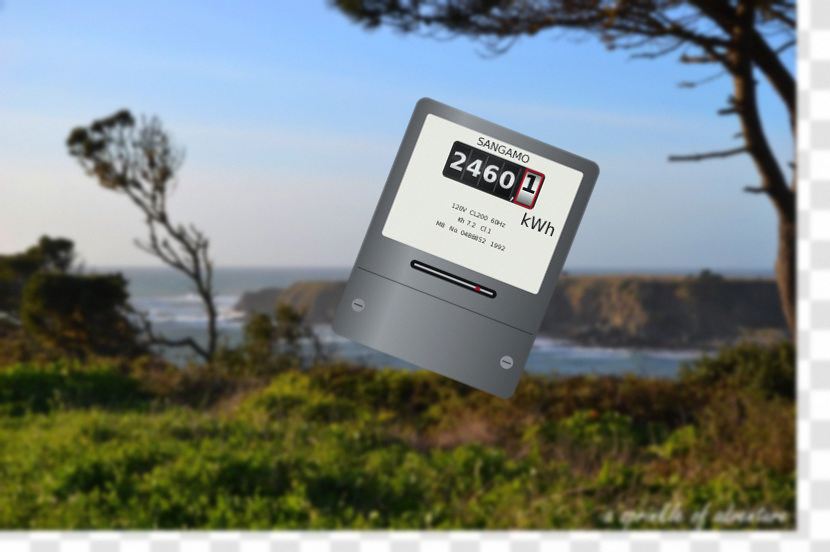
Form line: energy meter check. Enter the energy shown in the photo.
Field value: 2460.1 kWh
